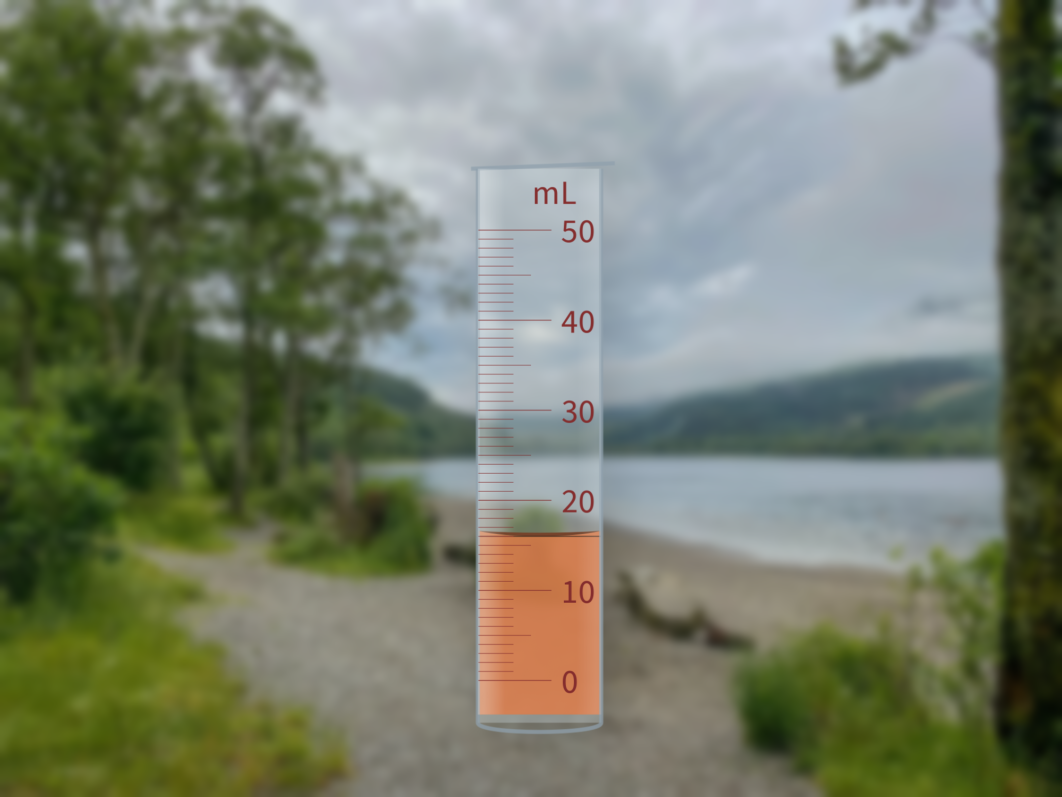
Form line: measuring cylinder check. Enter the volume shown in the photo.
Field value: 16 mL
